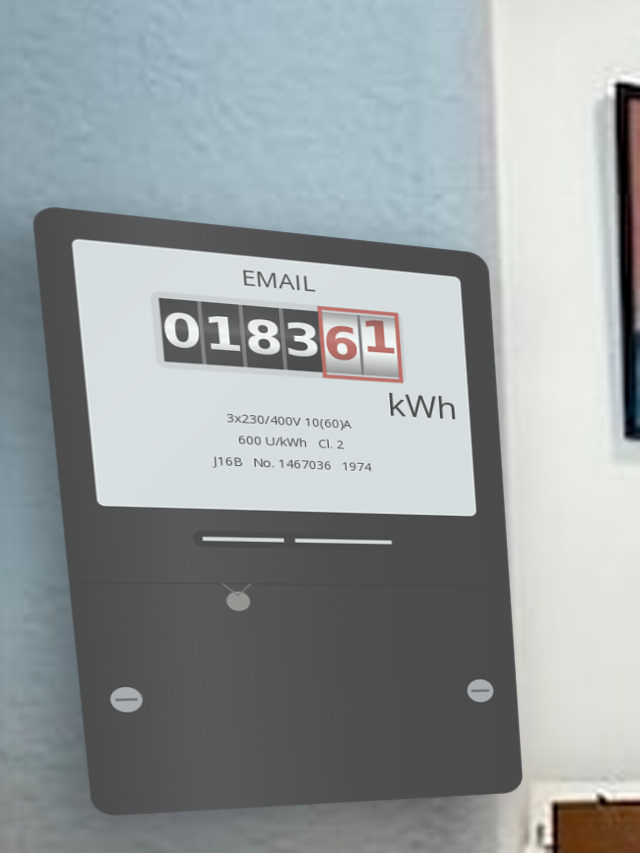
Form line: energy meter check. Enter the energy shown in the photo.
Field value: 183.61 kWh
